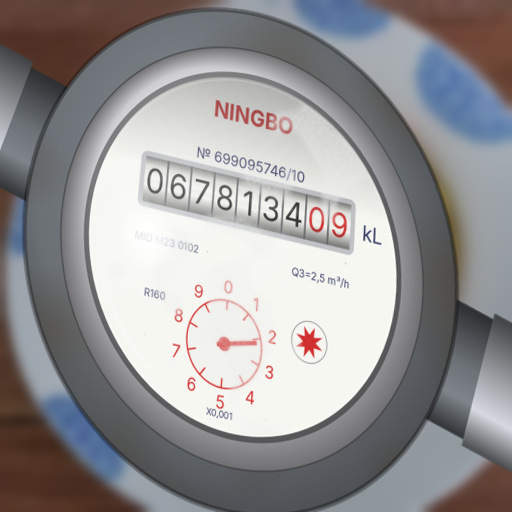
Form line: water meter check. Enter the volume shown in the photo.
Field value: 678134.092 kL
